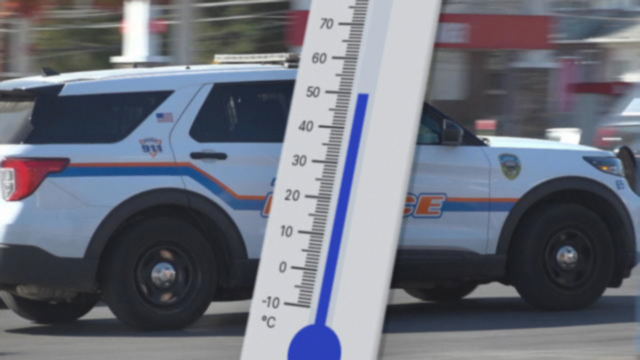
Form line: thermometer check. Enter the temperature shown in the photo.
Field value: 50 °C
